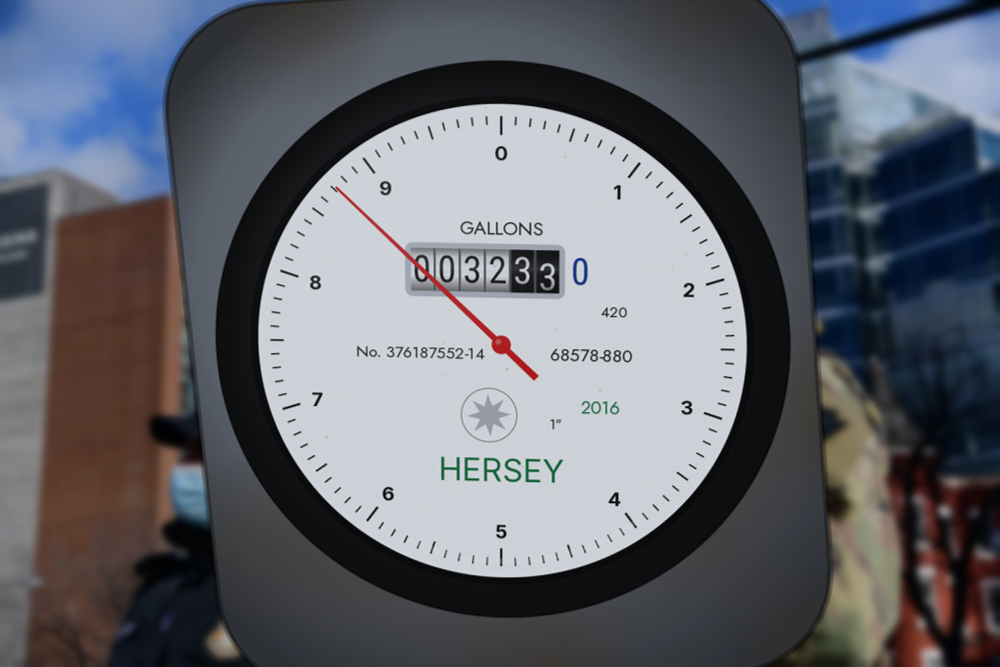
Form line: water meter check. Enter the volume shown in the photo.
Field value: 32328.7 gal
